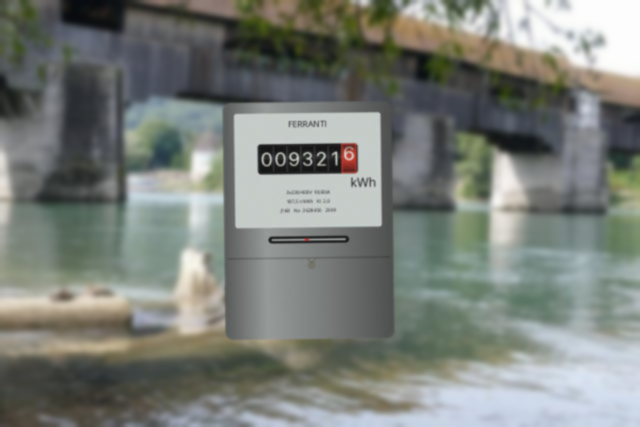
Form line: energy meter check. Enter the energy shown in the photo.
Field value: 9321.6 kWh
